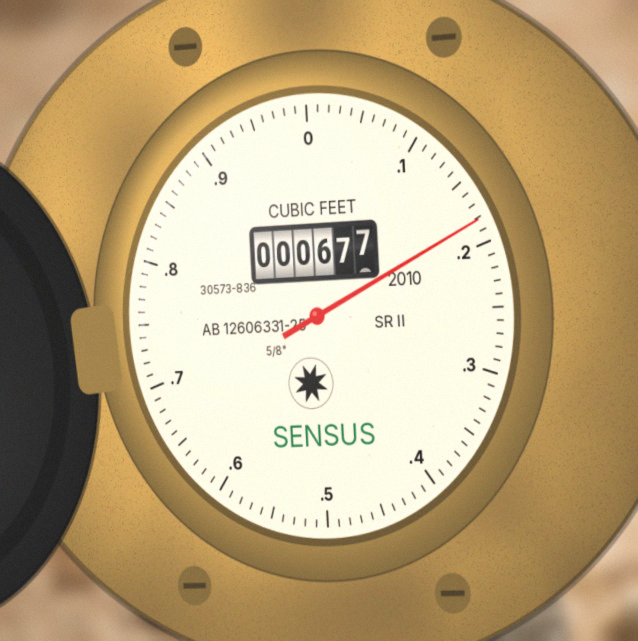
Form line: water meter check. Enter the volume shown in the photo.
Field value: 677.18 ft³
